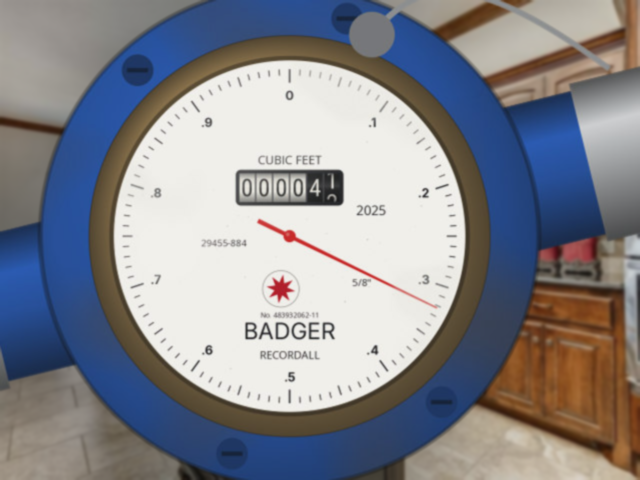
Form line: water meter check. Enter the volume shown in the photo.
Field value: 41.32 ft³
